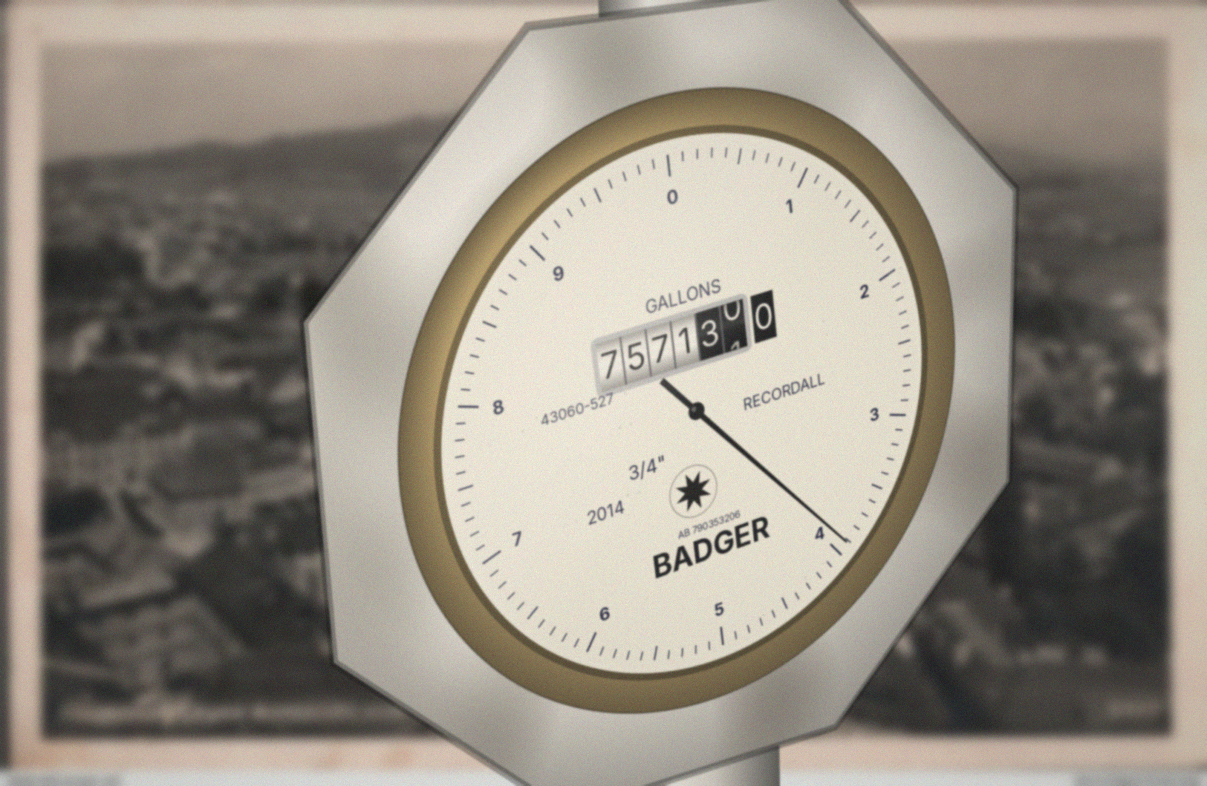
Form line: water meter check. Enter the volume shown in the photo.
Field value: 7571303.9 gal
